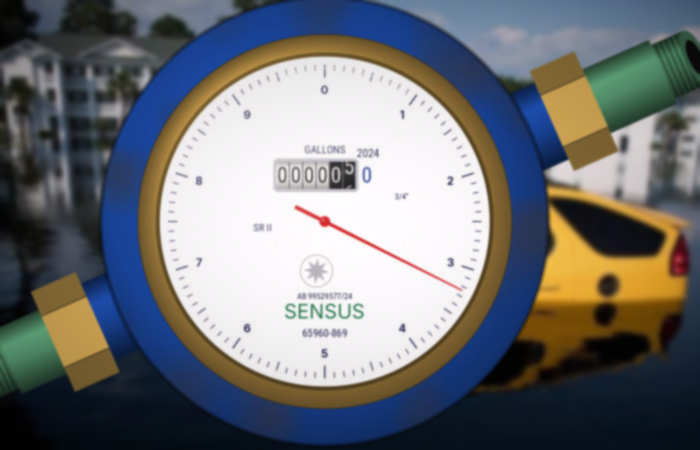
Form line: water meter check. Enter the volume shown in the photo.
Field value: 53.2 gal
